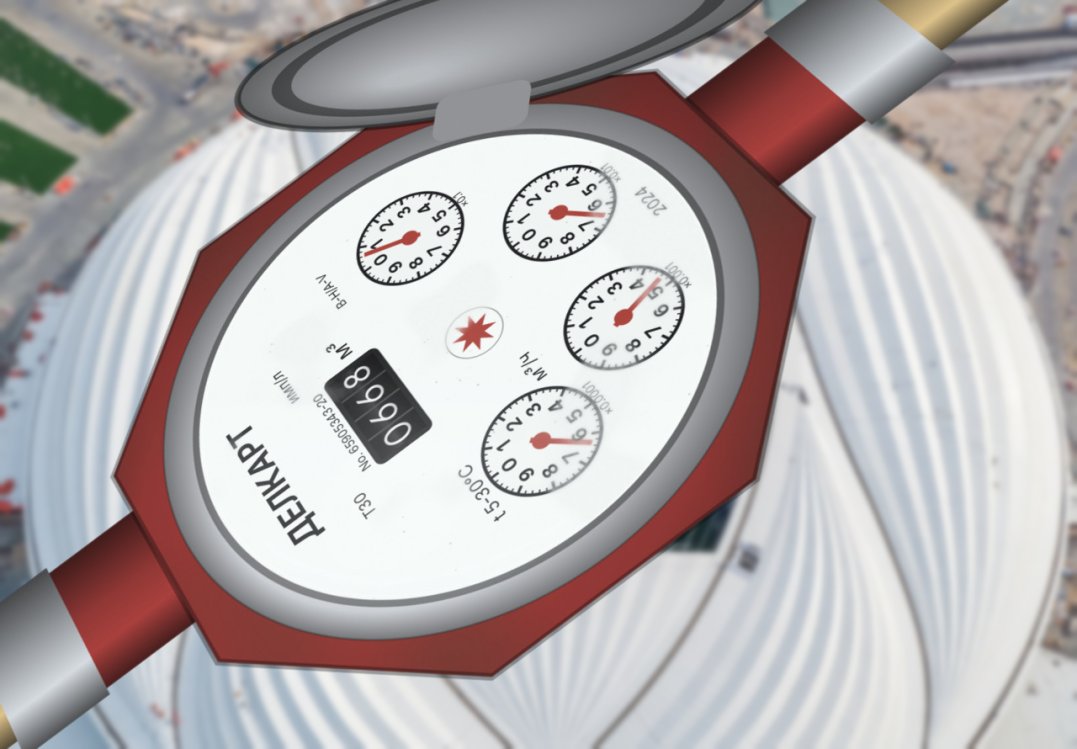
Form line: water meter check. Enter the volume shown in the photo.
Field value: 668.0646 m³
